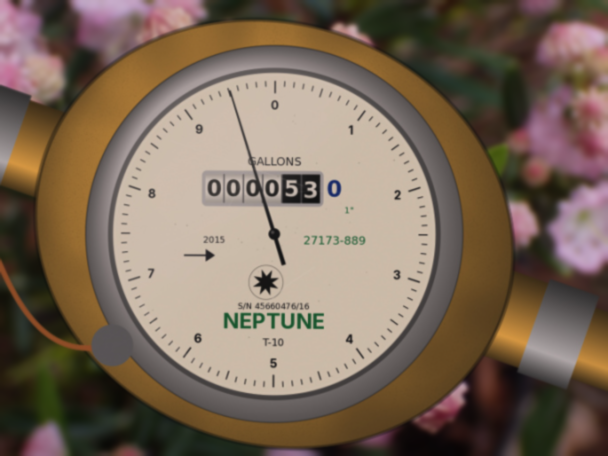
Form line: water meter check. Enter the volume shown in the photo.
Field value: 529.5 gal
